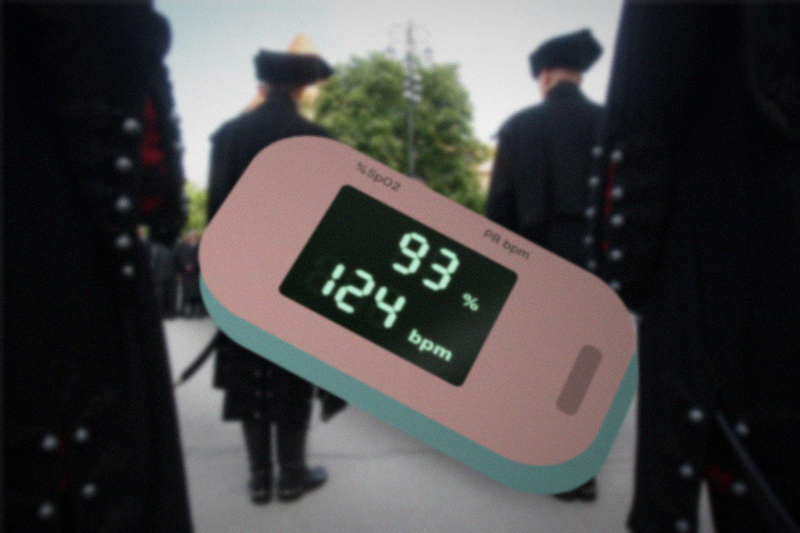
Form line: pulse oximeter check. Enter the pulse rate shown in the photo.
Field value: 124 bpm
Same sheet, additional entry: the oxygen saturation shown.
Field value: 93 %
